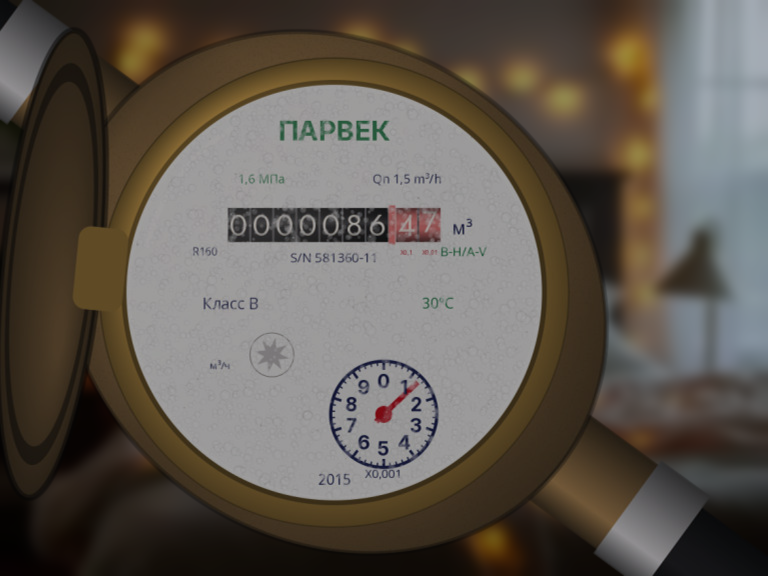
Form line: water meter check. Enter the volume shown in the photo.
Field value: 86.471 m³
